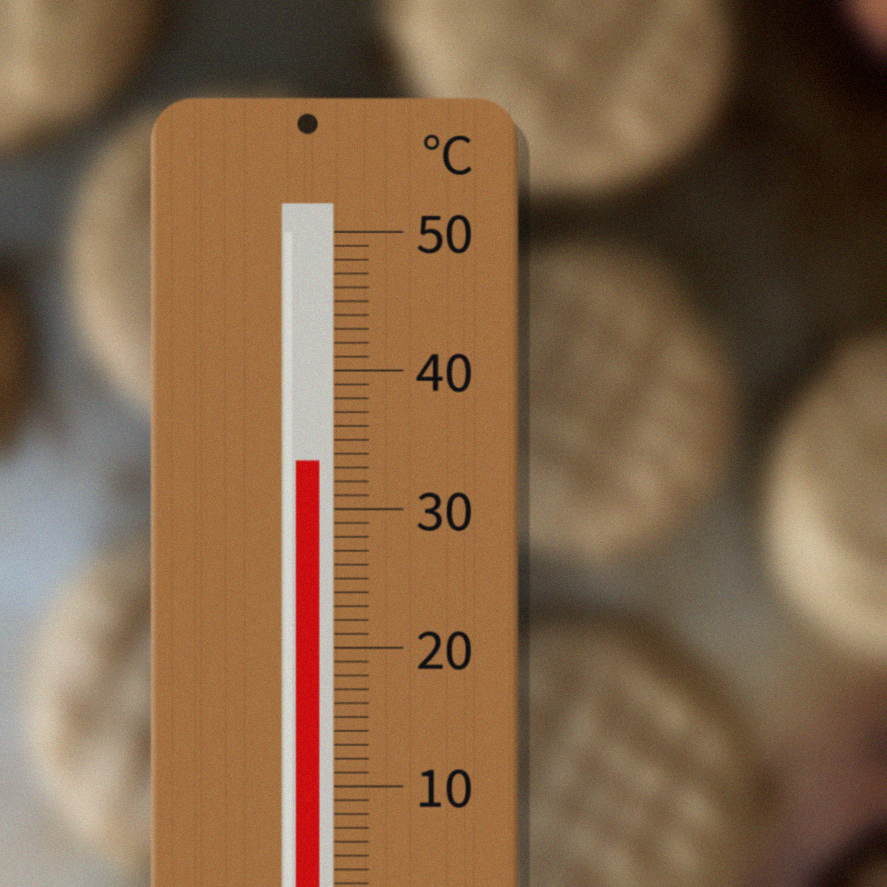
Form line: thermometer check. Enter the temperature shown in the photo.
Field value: 33.5 °C
